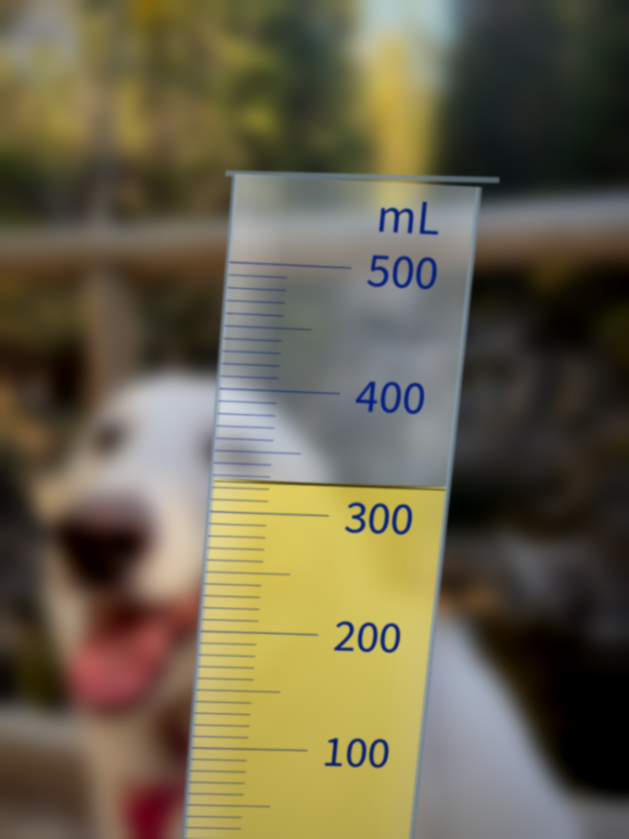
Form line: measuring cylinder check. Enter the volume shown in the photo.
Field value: 325 mL
